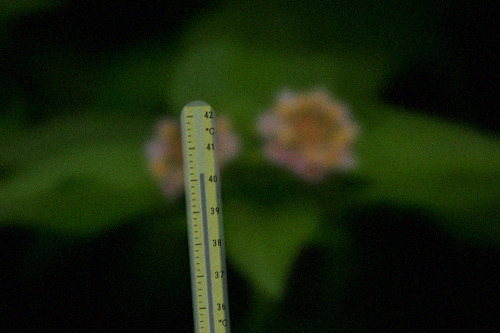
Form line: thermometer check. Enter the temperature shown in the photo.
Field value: 40.2 °C
